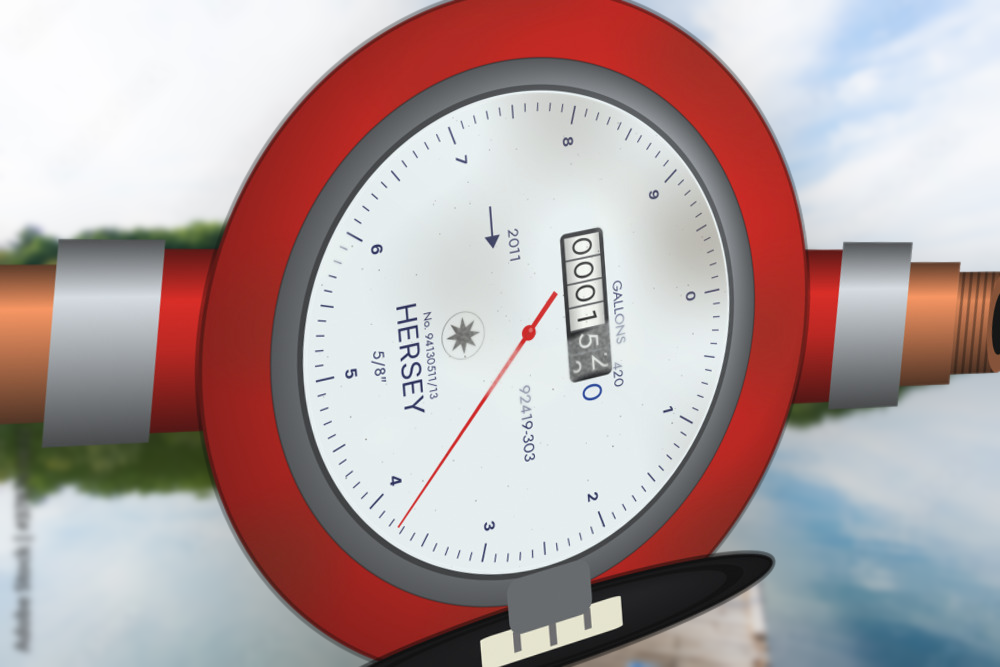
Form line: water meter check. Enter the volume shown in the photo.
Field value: 1523.7 gal
